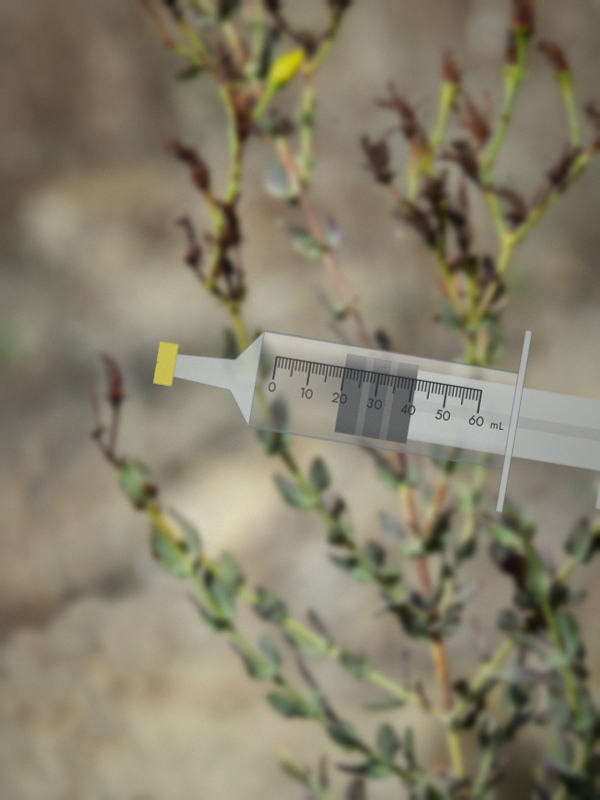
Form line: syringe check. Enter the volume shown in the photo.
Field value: 20 mL
